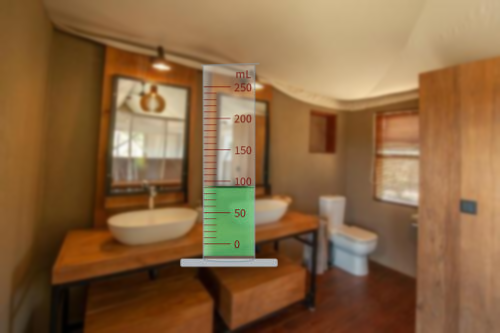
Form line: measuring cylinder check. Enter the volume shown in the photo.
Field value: 90 mL
